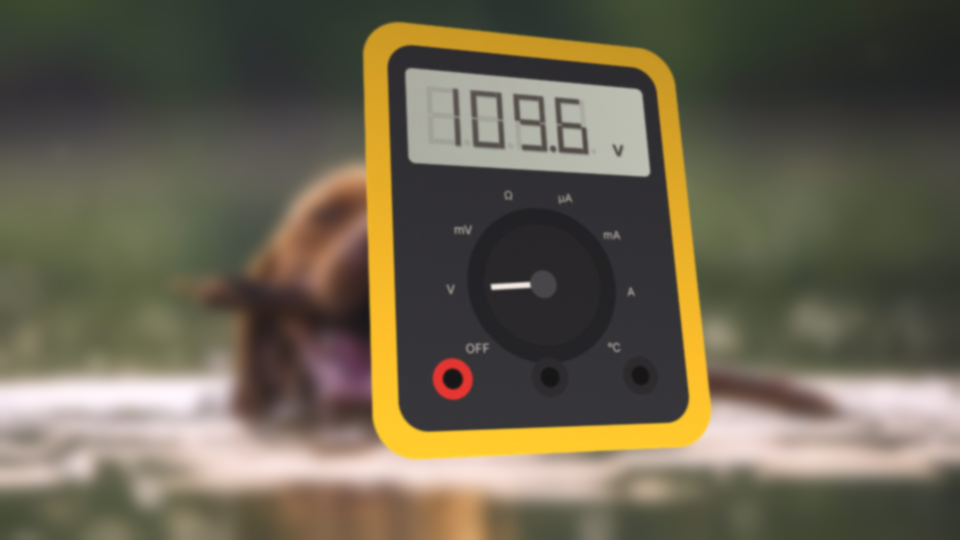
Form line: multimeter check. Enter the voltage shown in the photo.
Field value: 109.6 V
